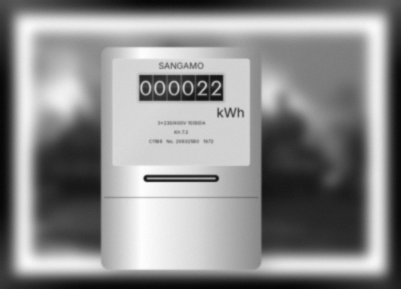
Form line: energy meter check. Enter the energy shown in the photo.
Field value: 22 kWh
